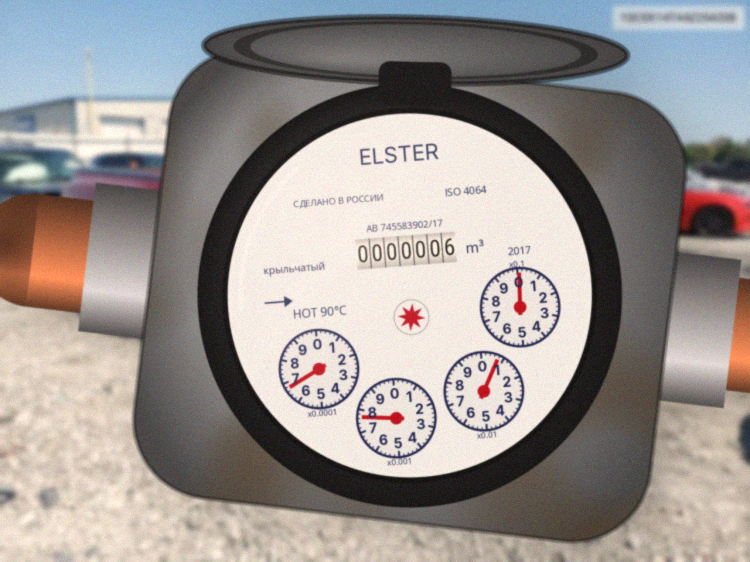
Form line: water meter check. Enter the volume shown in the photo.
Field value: 6.0076 m³
